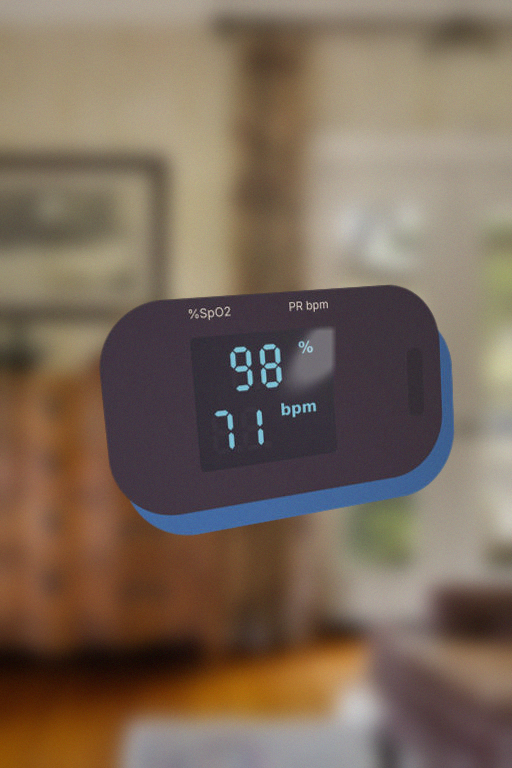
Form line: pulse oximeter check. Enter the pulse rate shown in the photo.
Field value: 71 bpm
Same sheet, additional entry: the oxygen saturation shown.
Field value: 98 %
